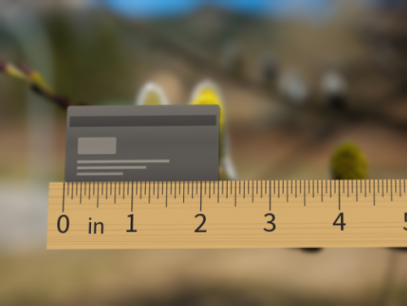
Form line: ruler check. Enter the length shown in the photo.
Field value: 2.25 in
